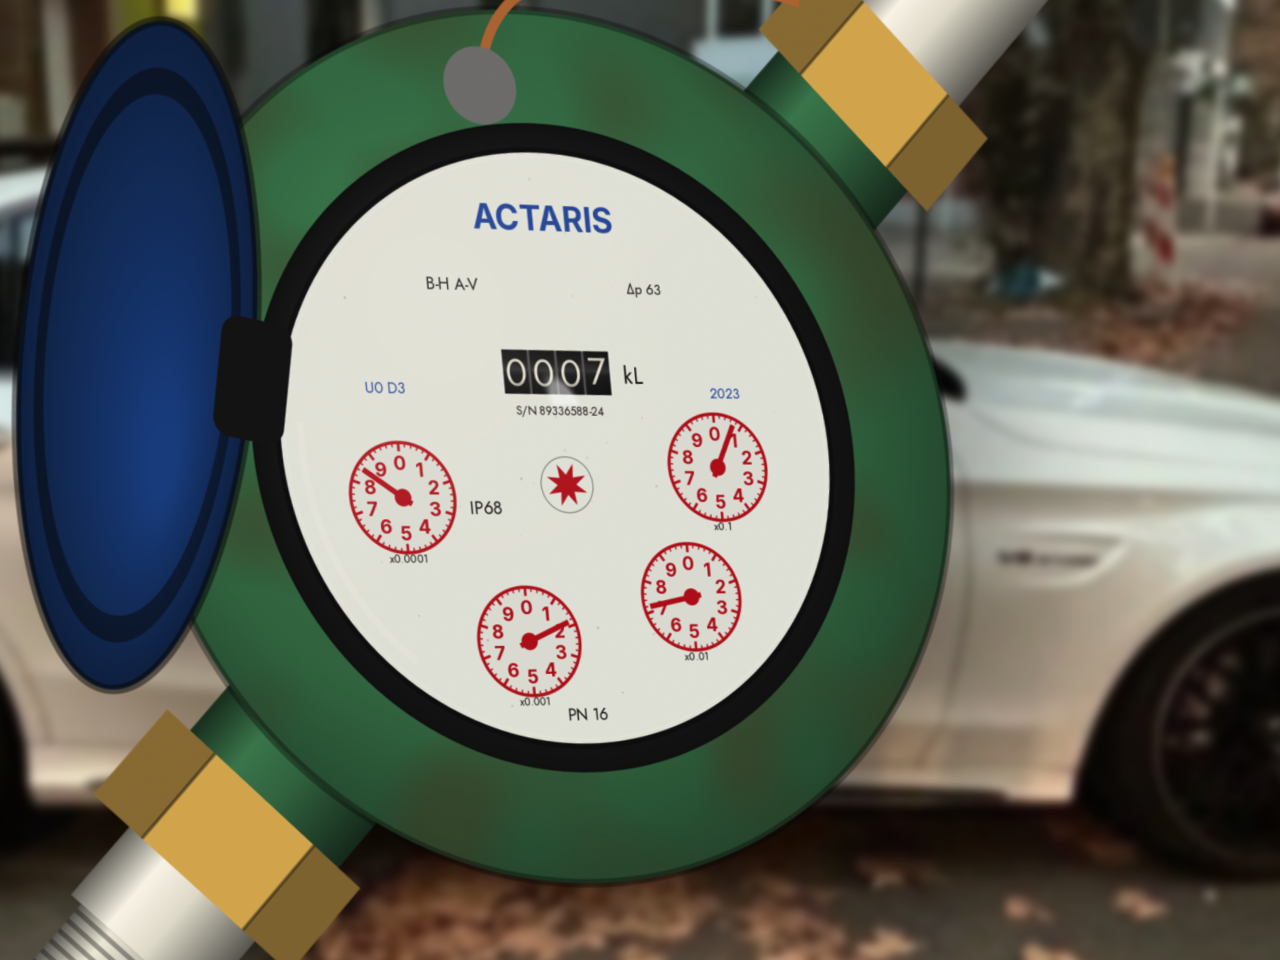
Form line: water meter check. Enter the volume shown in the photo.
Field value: 7.0718 kL
